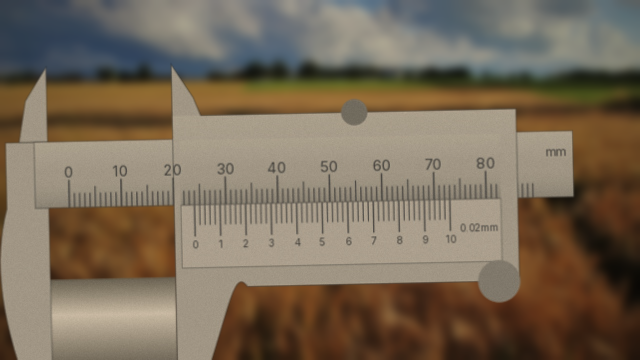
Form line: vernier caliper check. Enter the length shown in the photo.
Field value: 24.0 mm
